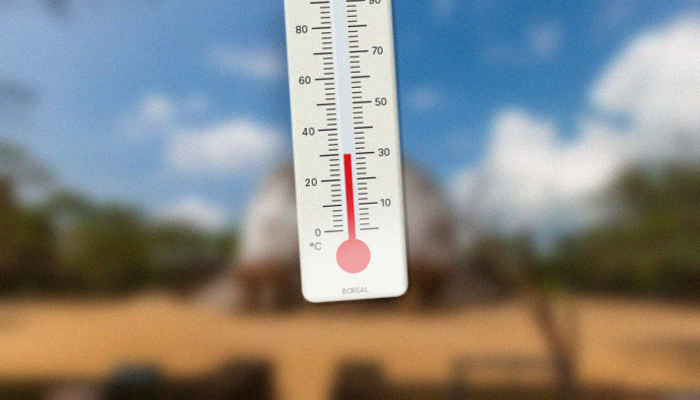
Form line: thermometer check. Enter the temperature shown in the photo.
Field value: 30 °C
